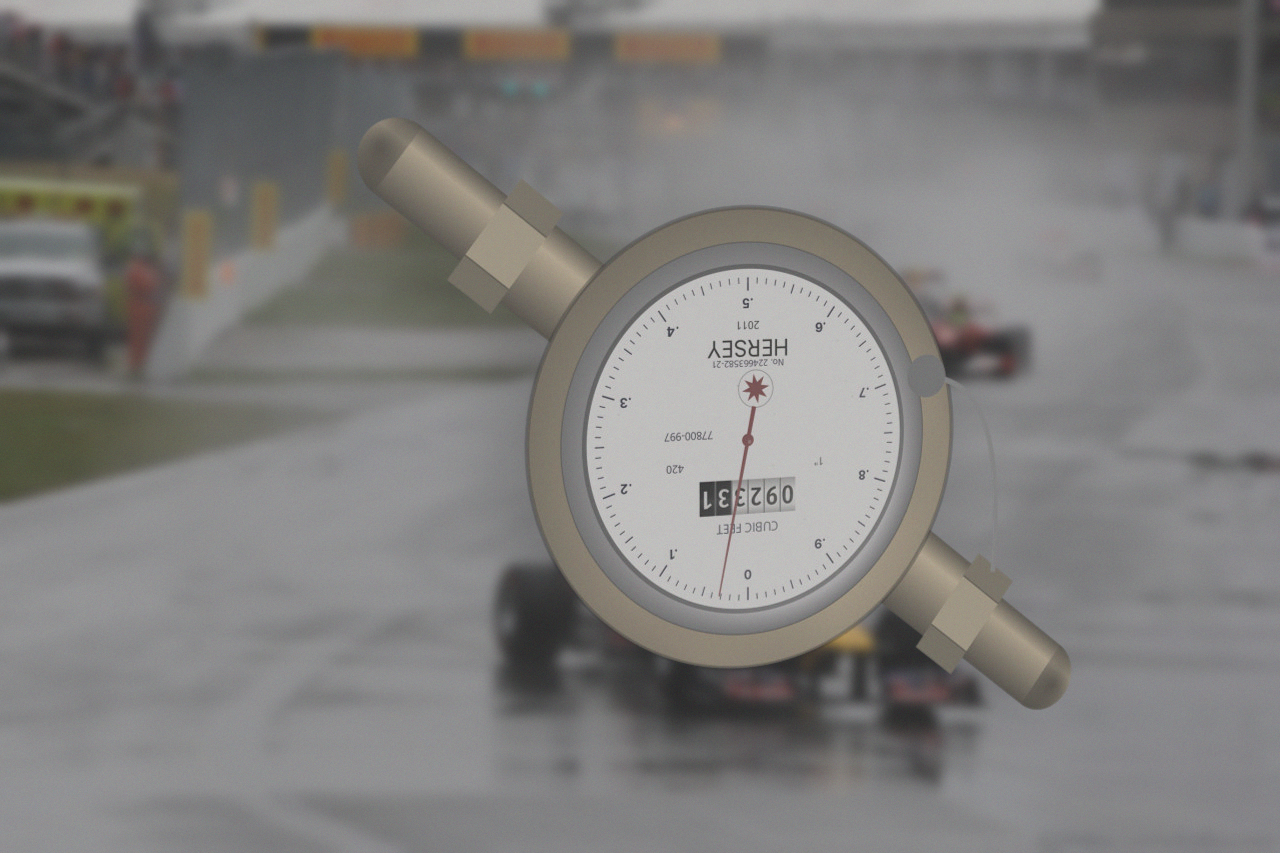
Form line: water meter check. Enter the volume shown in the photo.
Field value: 92331.03 ft³
